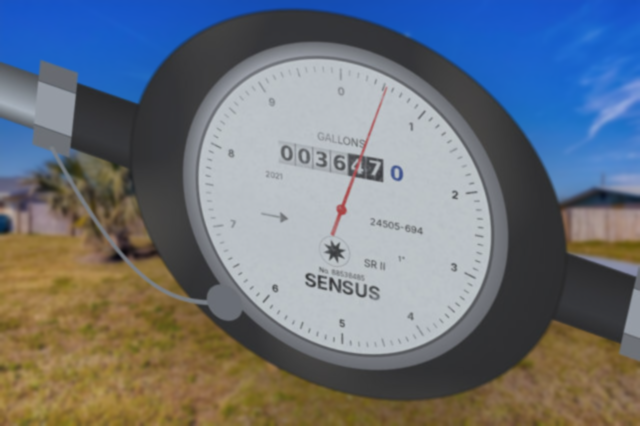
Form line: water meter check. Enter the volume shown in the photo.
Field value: 36470.5 gal
